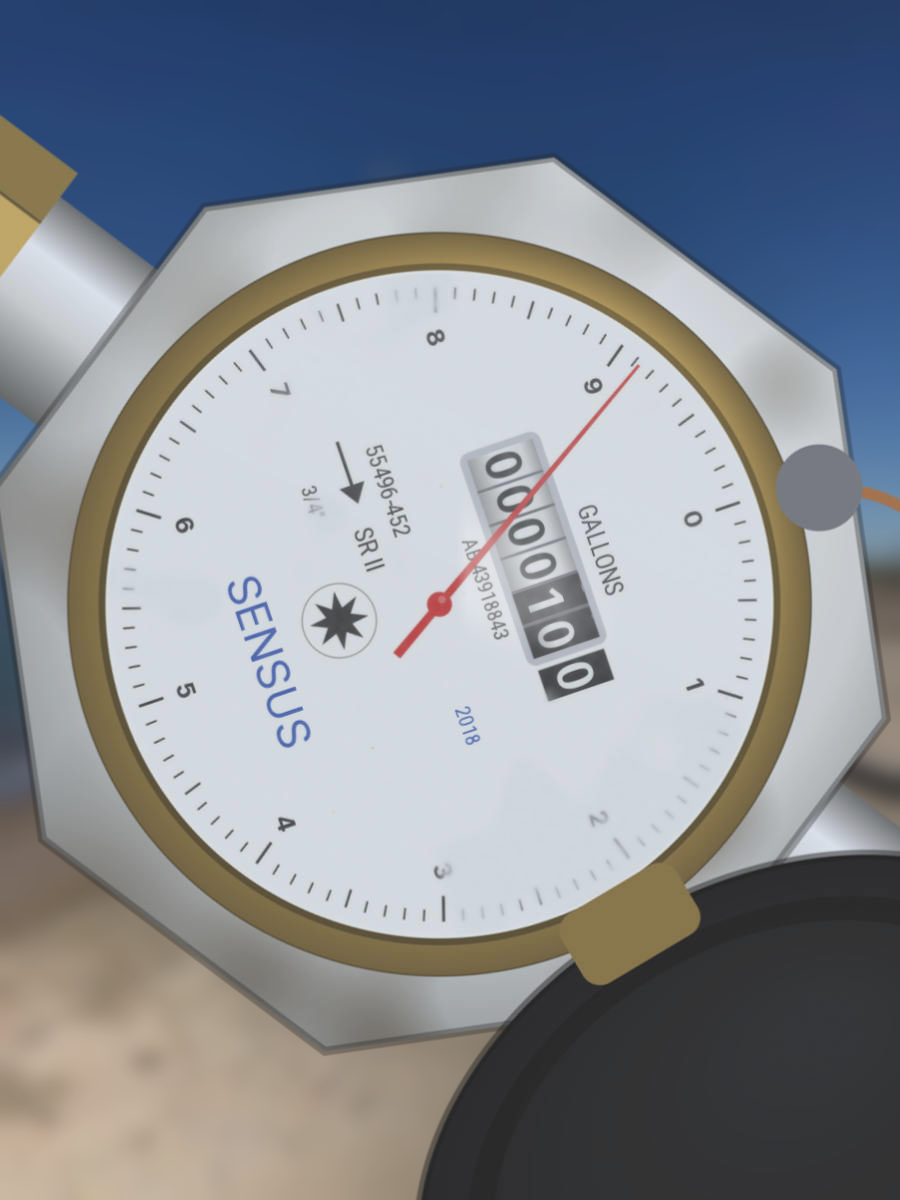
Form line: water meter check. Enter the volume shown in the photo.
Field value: 99.1 gal
